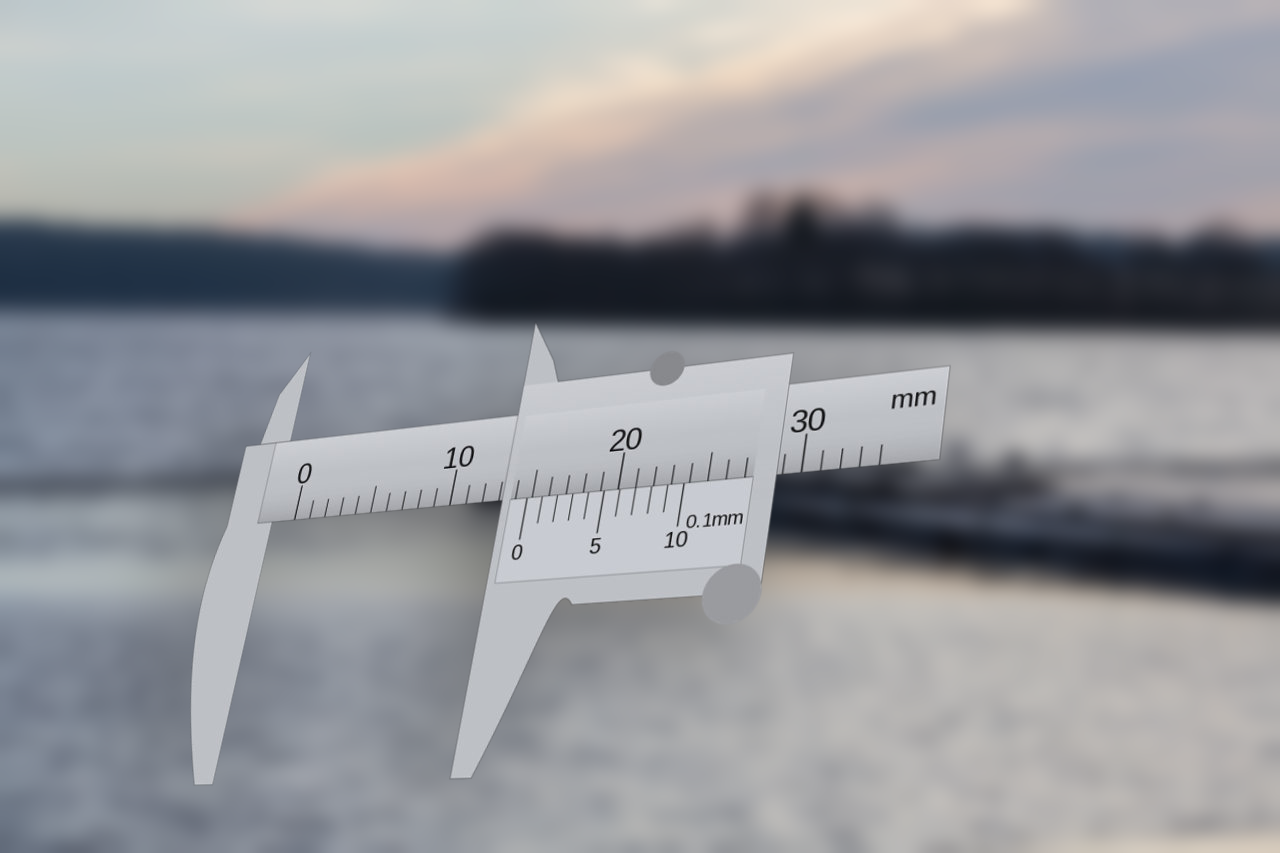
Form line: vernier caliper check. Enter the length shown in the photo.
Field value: 14.7 mm
